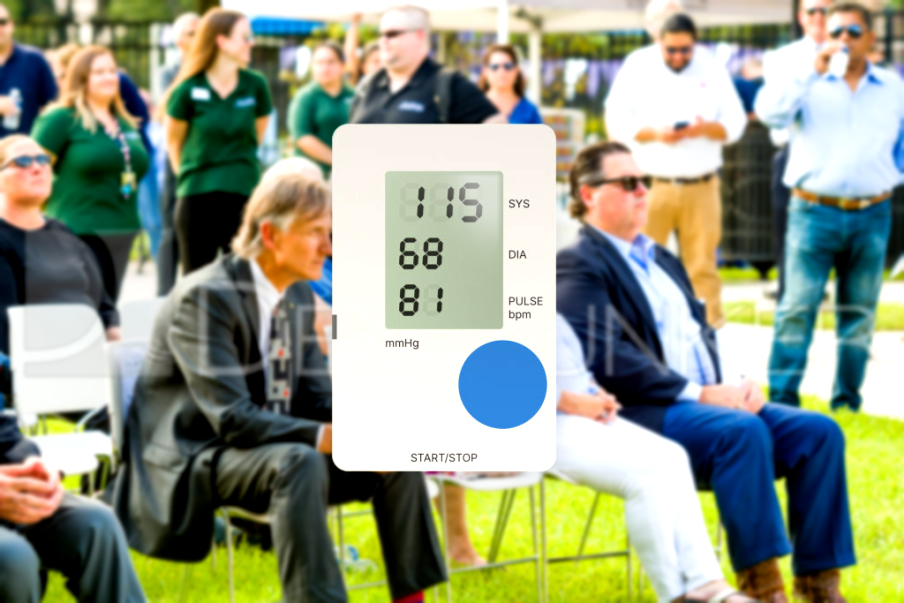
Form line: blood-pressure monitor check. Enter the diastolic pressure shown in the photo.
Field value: 68 mmHg
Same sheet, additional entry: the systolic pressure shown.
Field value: 115 mmHg
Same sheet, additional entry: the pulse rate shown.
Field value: 81 bpm
